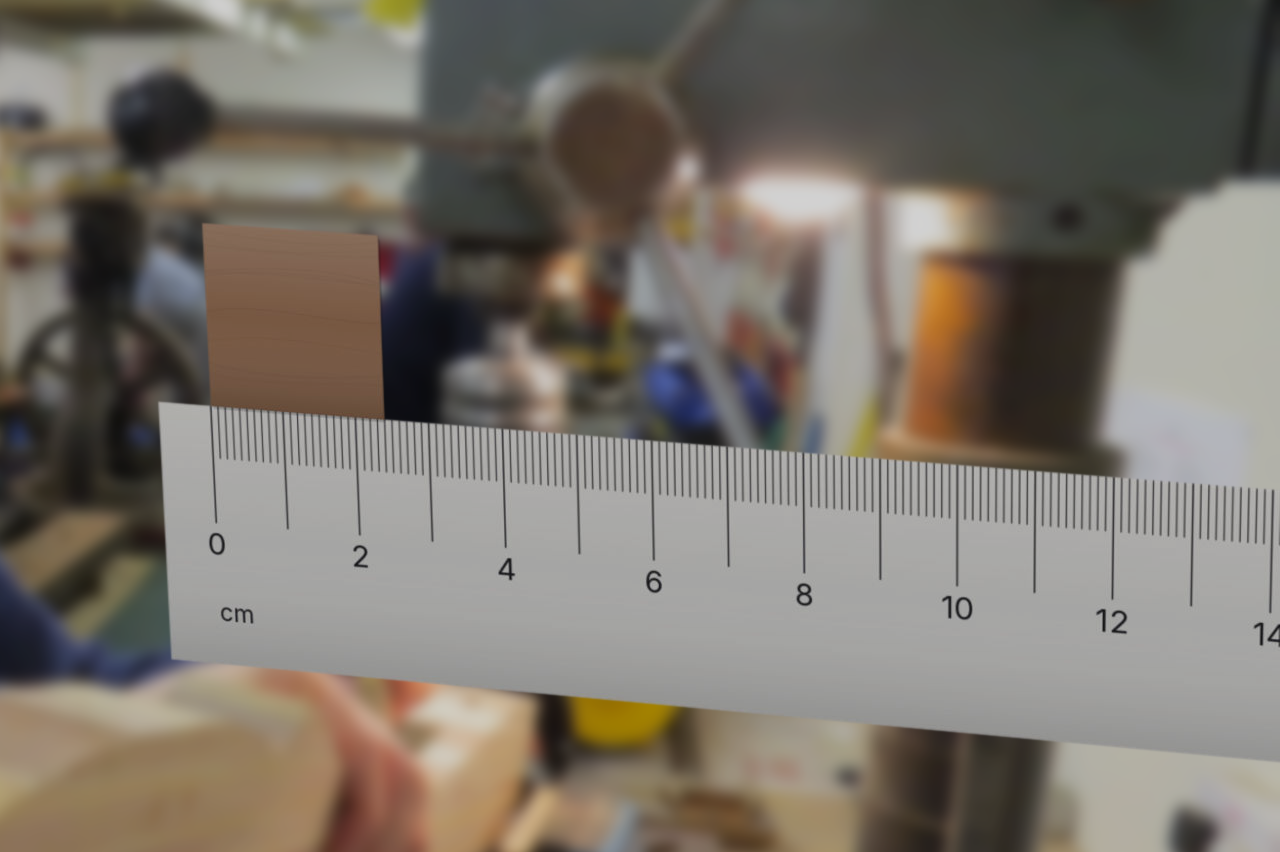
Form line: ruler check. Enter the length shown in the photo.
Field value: 2.4 cm
